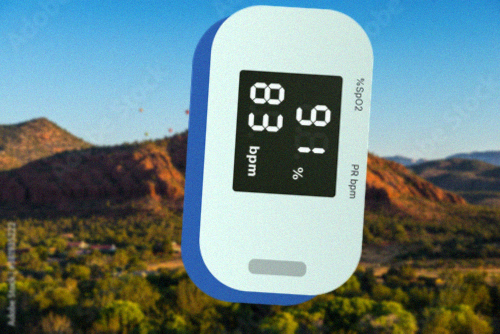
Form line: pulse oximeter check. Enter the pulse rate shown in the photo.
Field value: 83 bpm
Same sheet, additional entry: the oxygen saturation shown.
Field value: 91 %
